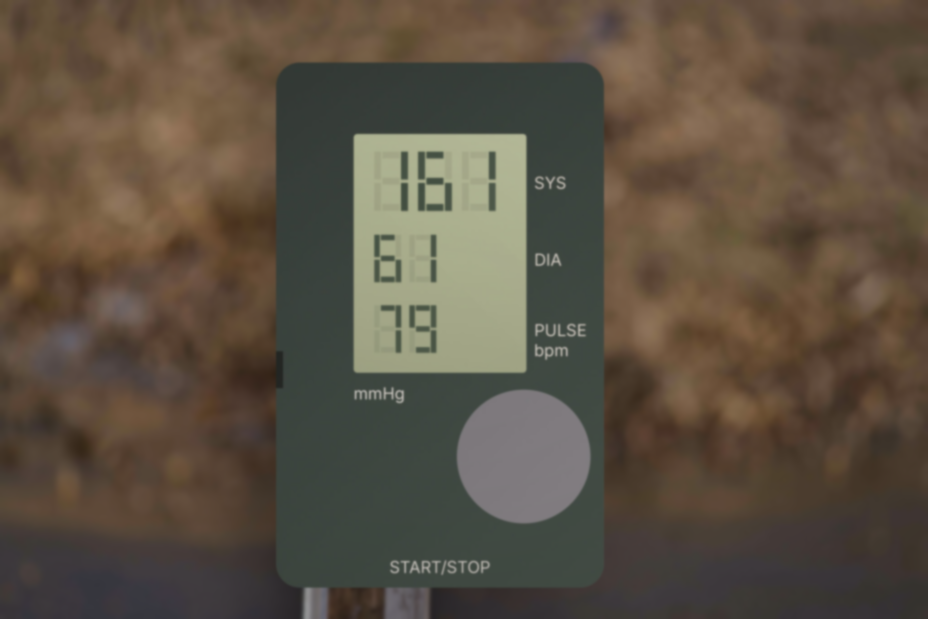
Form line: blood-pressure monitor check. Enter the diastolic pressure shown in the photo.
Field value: 61 mmHg
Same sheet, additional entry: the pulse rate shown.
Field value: 79 bpm
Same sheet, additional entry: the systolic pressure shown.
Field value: 161 mmHg
